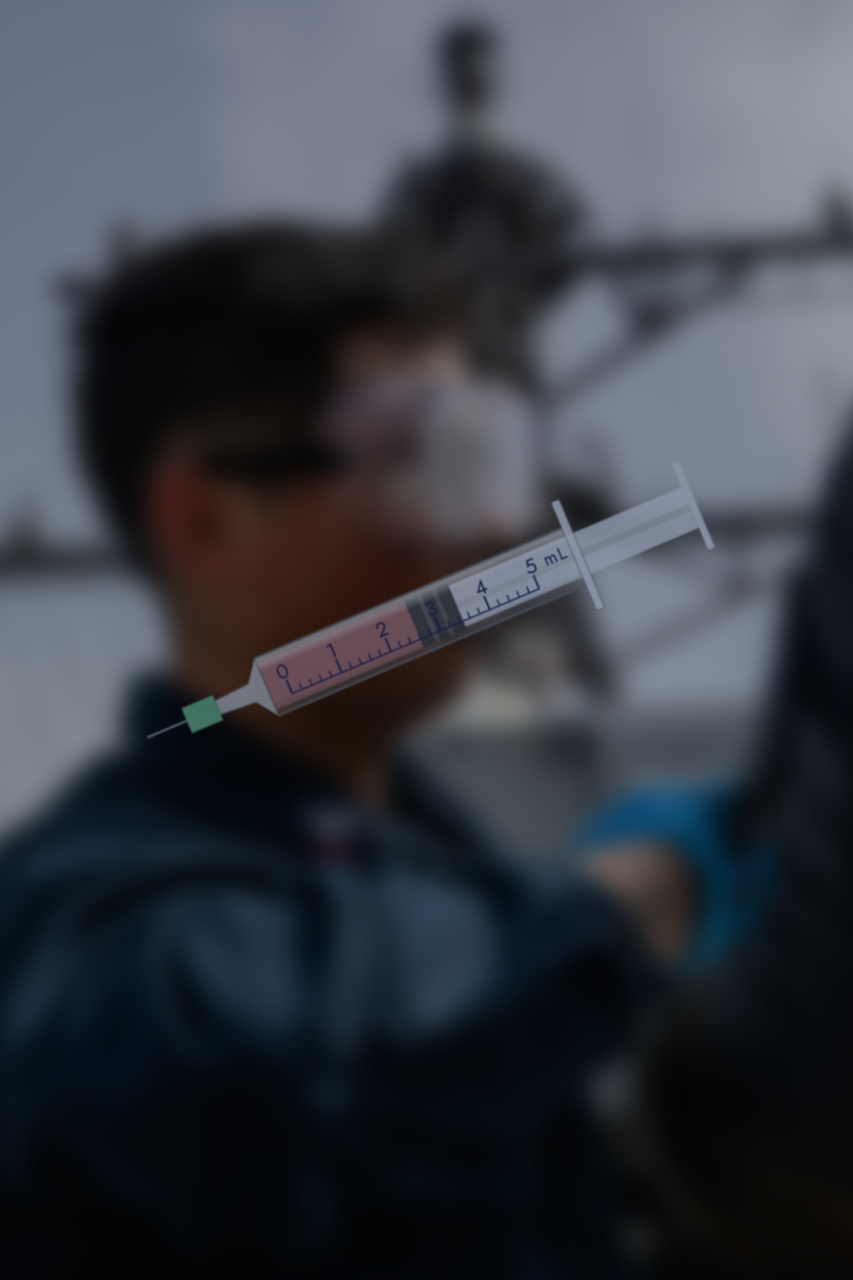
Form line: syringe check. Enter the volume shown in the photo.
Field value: 2.6 mL
